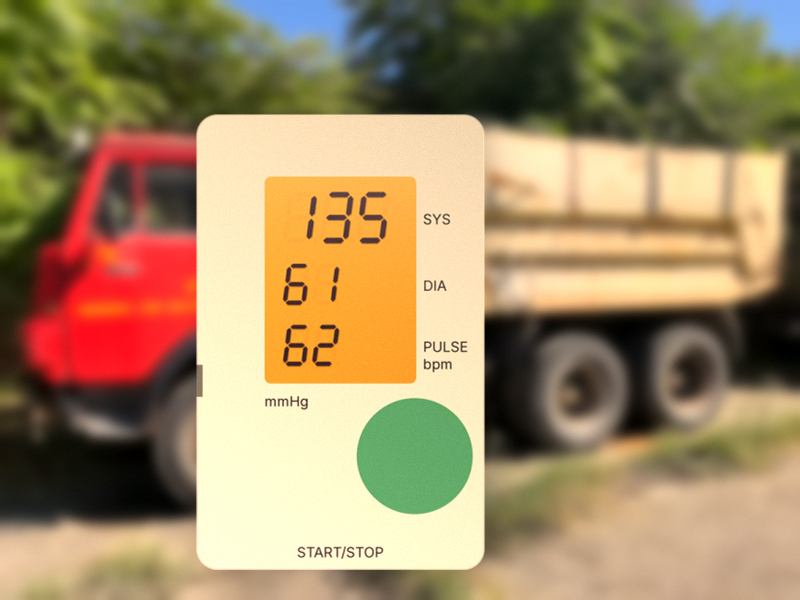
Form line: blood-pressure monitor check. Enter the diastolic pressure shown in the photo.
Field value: 61 mmHg
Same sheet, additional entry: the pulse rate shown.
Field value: 62 bpm
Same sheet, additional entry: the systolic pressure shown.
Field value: 135 mmHg
